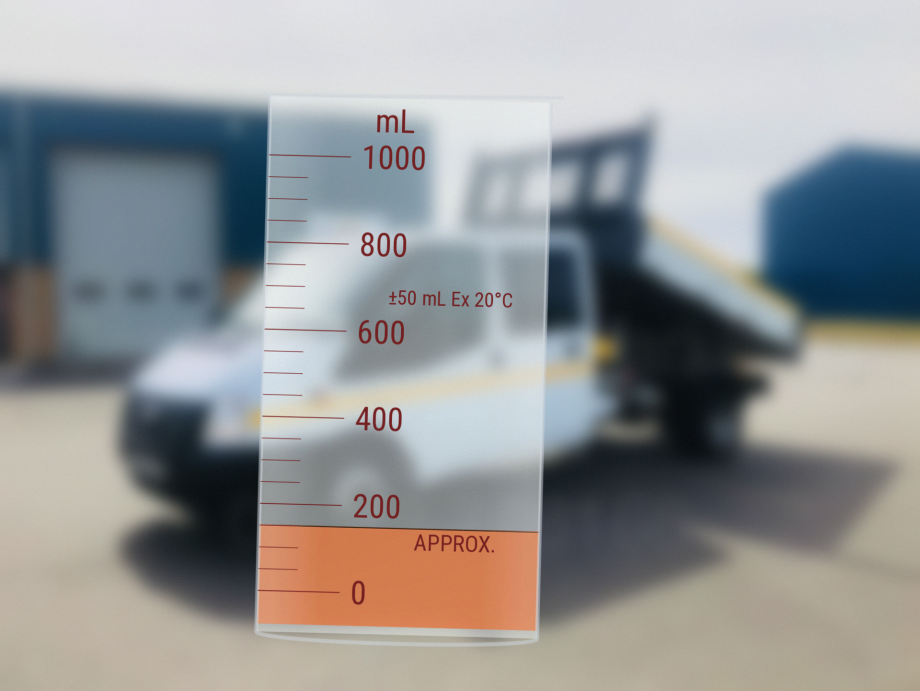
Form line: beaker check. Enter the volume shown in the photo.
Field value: 150 mL
